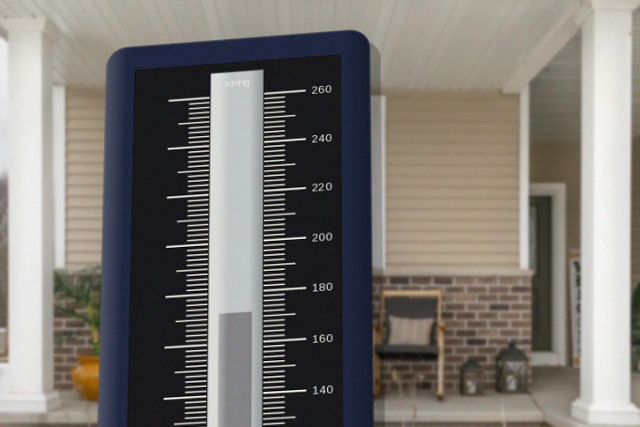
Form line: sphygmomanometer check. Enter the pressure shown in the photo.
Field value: 172 mmHg
